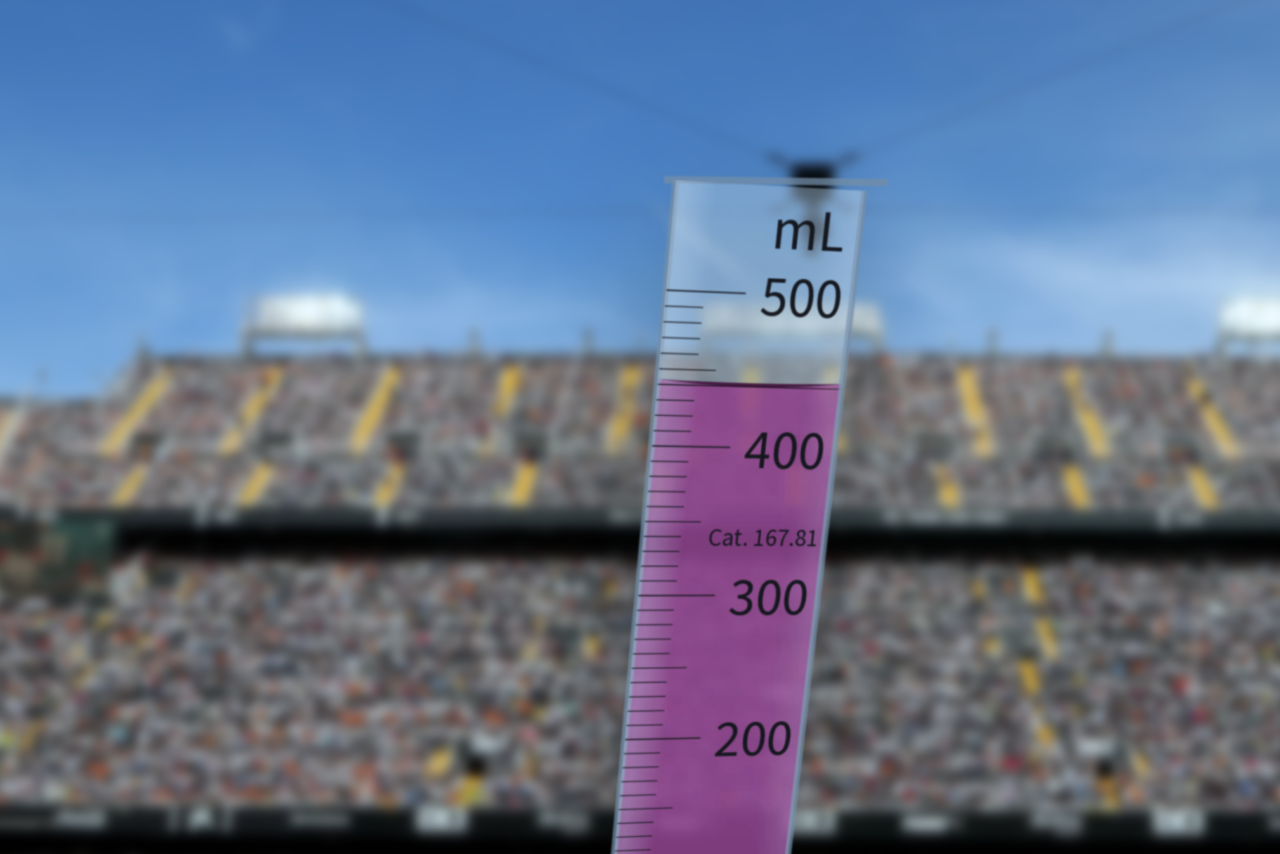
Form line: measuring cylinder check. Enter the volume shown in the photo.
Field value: 440 mL
